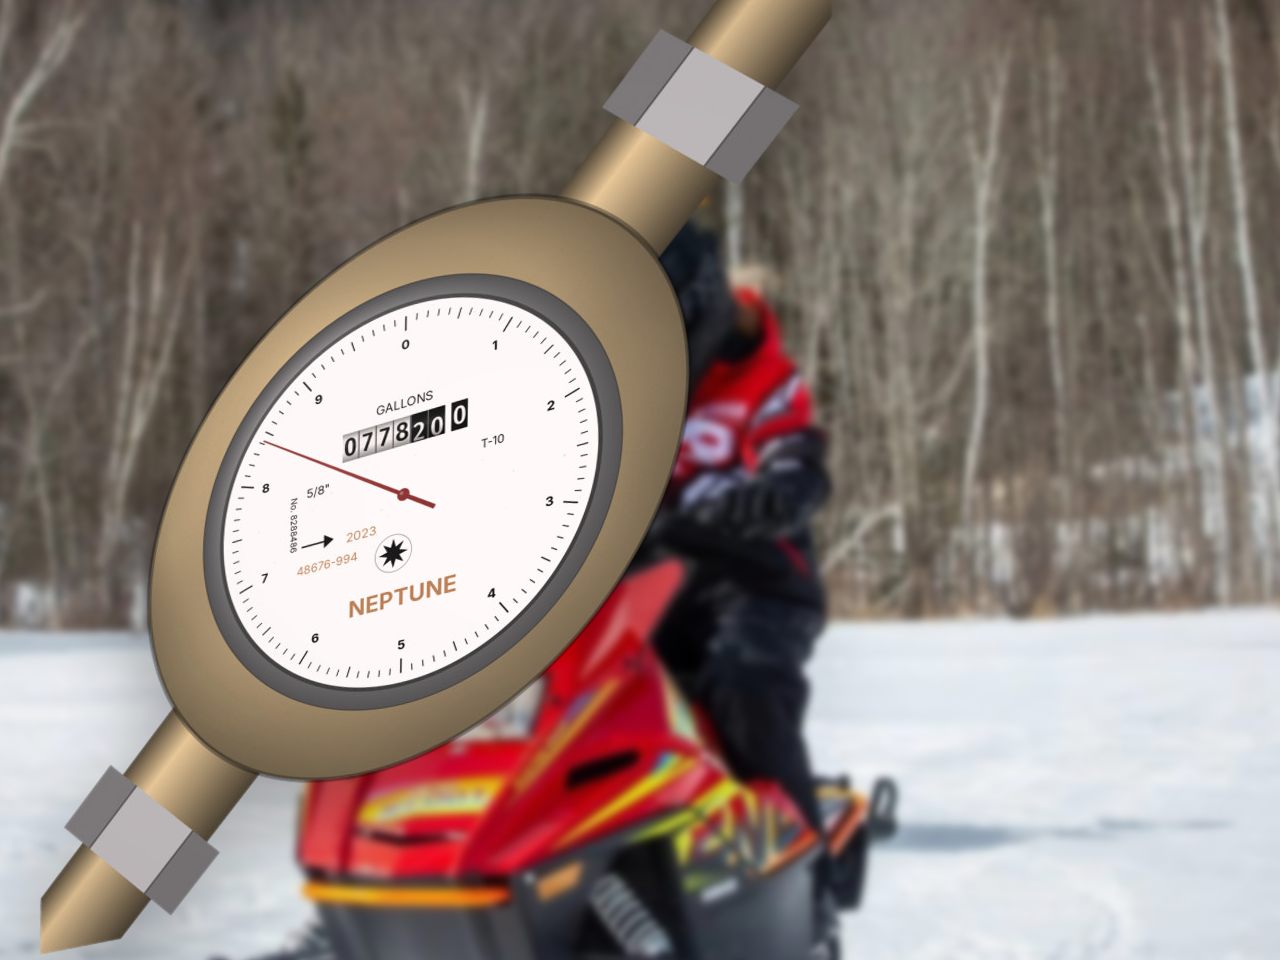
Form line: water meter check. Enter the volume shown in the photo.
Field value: 778198.4 gal
